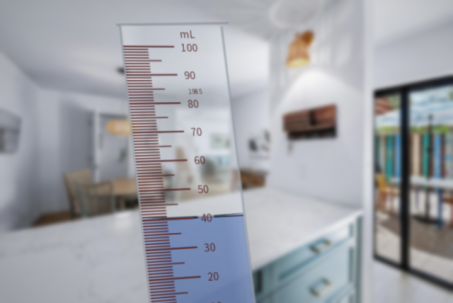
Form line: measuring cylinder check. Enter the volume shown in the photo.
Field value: 40 mL
